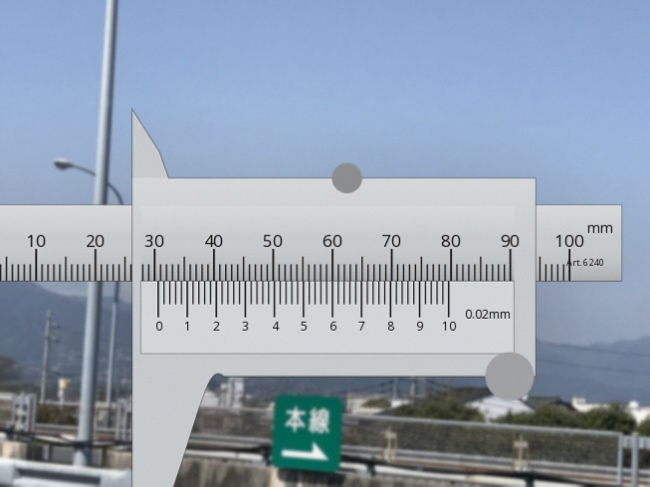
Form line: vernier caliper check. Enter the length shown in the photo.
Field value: 30.6 mm
